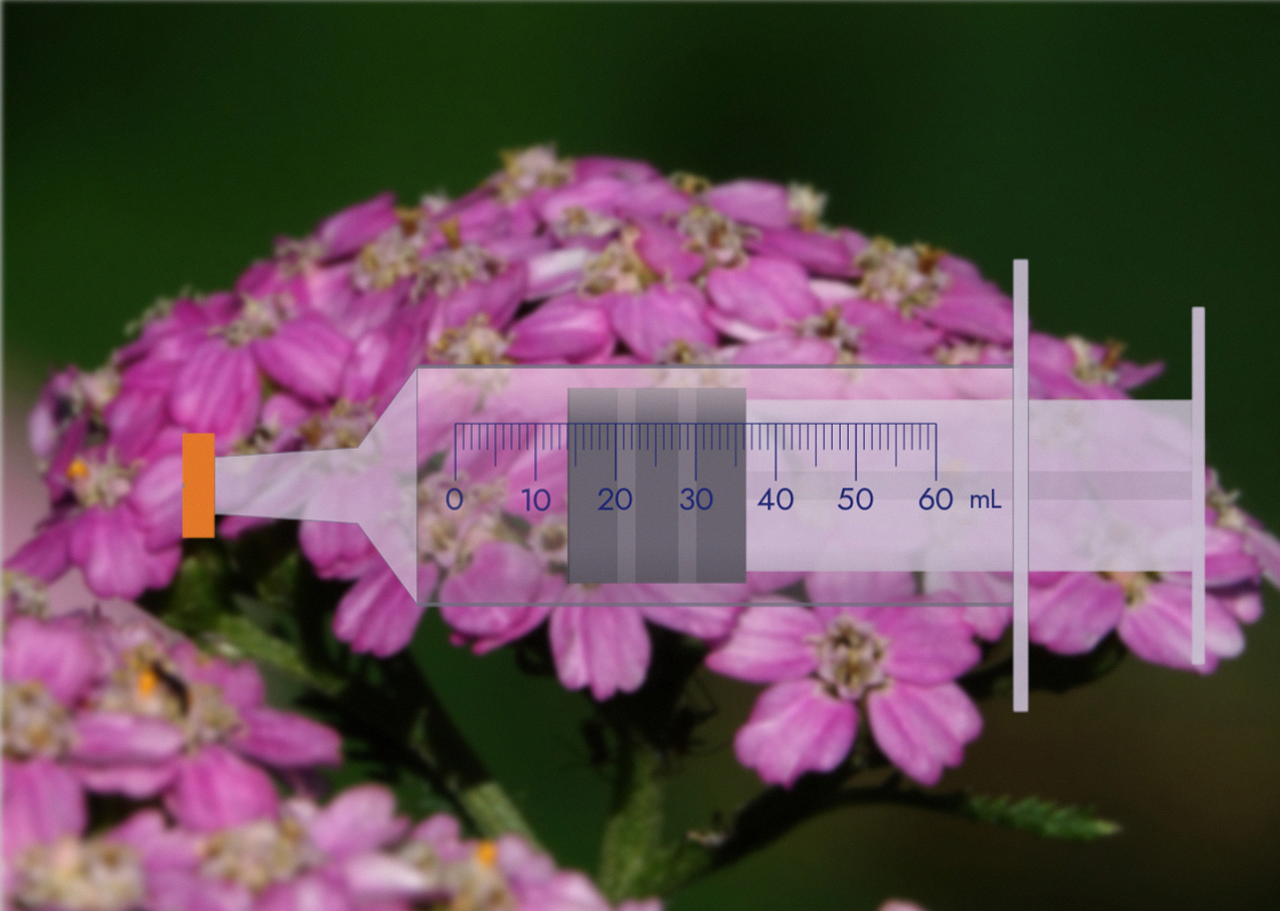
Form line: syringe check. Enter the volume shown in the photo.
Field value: 14 mL
